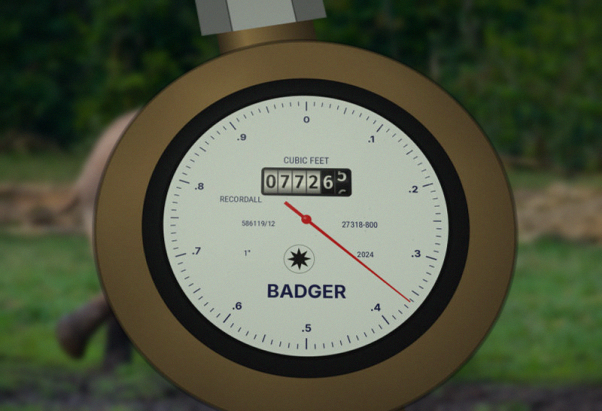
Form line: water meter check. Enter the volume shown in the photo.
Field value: 77265.36 ft³
